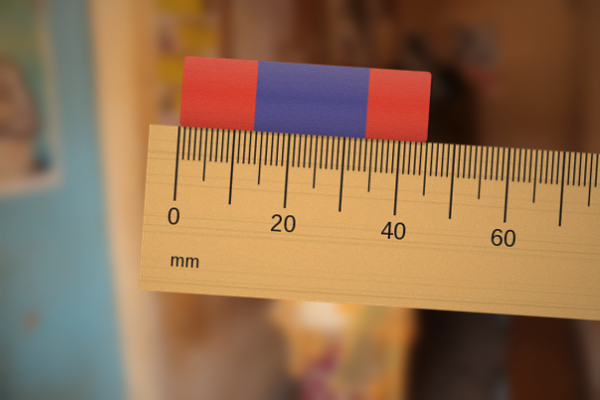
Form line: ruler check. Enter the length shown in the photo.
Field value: 45 mm
